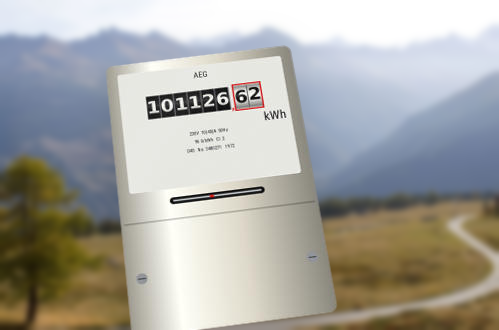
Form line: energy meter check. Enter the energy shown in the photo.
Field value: 101126.62 kWh
